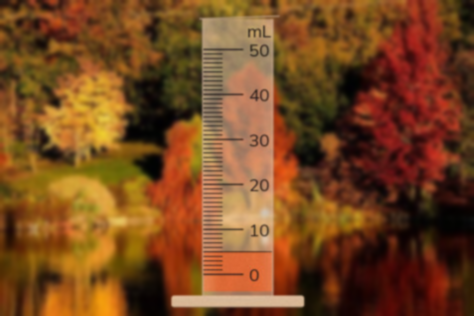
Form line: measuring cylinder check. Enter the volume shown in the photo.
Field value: 5 mL
